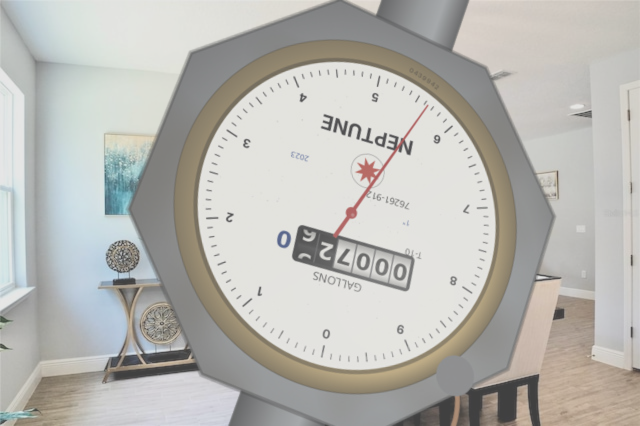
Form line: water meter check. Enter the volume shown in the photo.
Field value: 7255.6 gal
